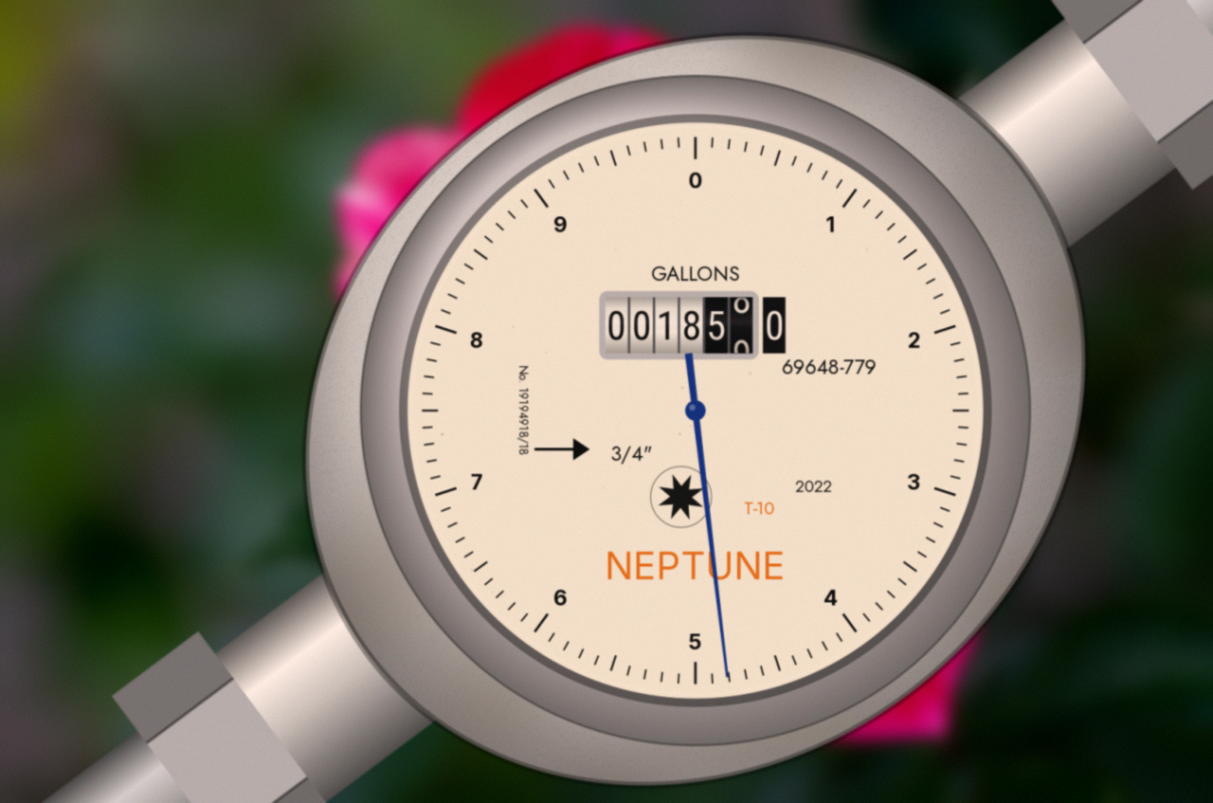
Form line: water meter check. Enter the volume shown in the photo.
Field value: 18584.8 gal
